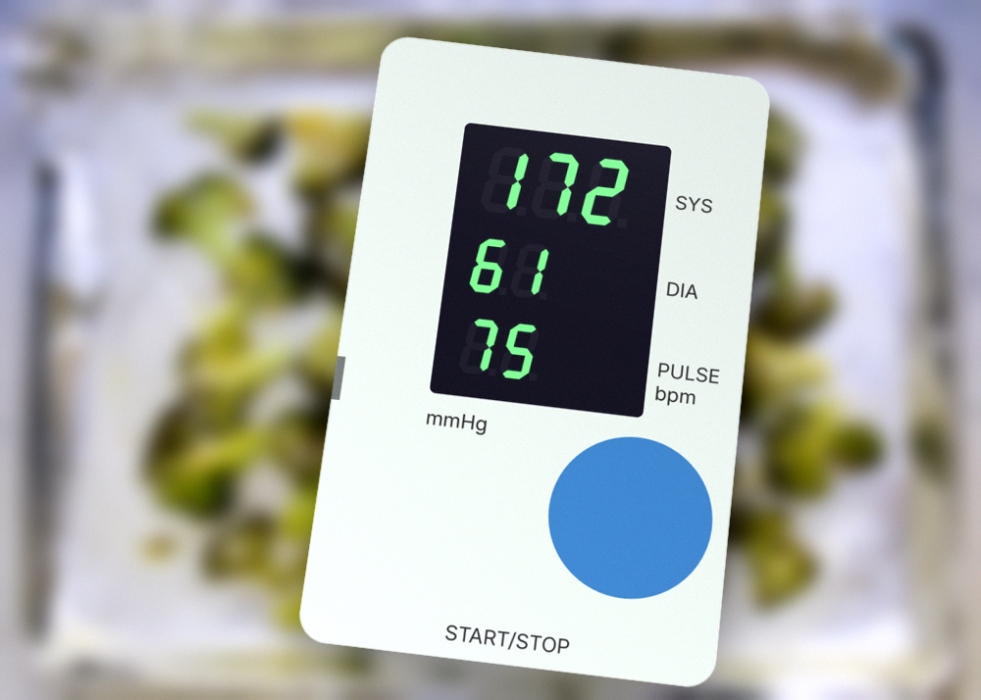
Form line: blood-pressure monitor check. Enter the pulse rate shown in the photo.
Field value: 75 bpm
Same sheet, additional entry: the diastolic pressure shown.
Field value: 61 mmHg
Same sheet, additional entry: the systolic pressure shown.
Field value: 172 mmHg
